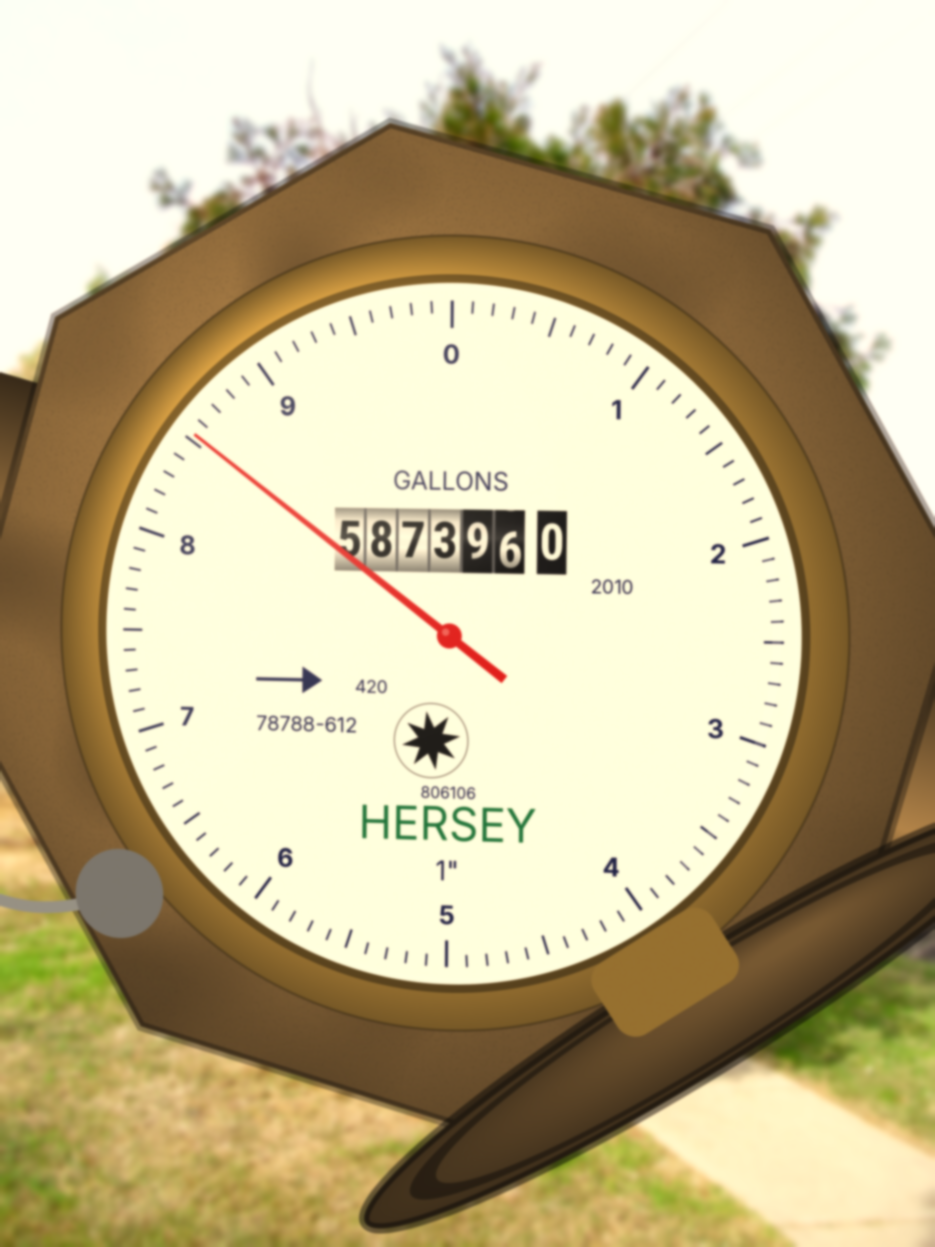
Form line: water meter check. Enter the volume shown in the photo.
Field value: 5873958.5 gal
